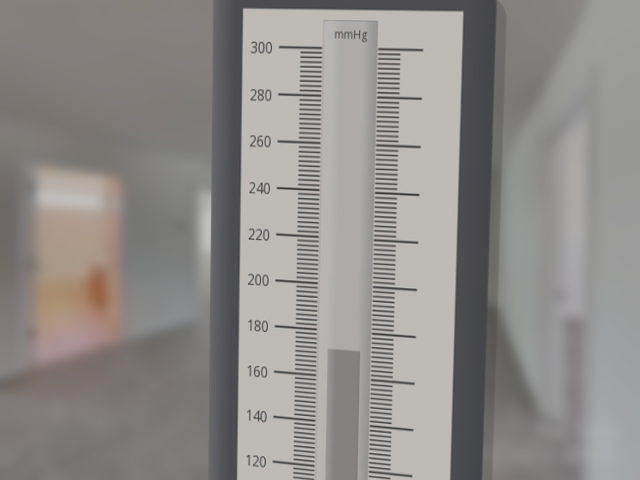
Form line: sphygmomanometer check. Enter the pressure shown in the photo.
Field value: 172 mmHg
